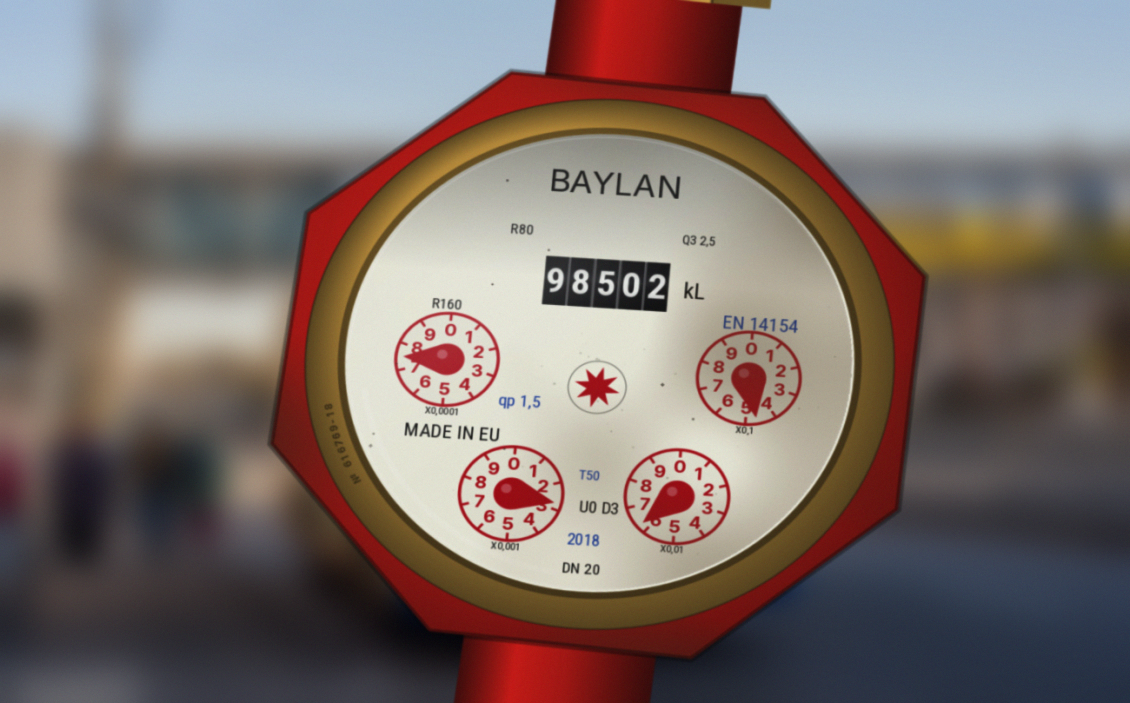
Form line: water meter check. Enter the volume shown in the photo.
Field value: 98502.4627 kL
